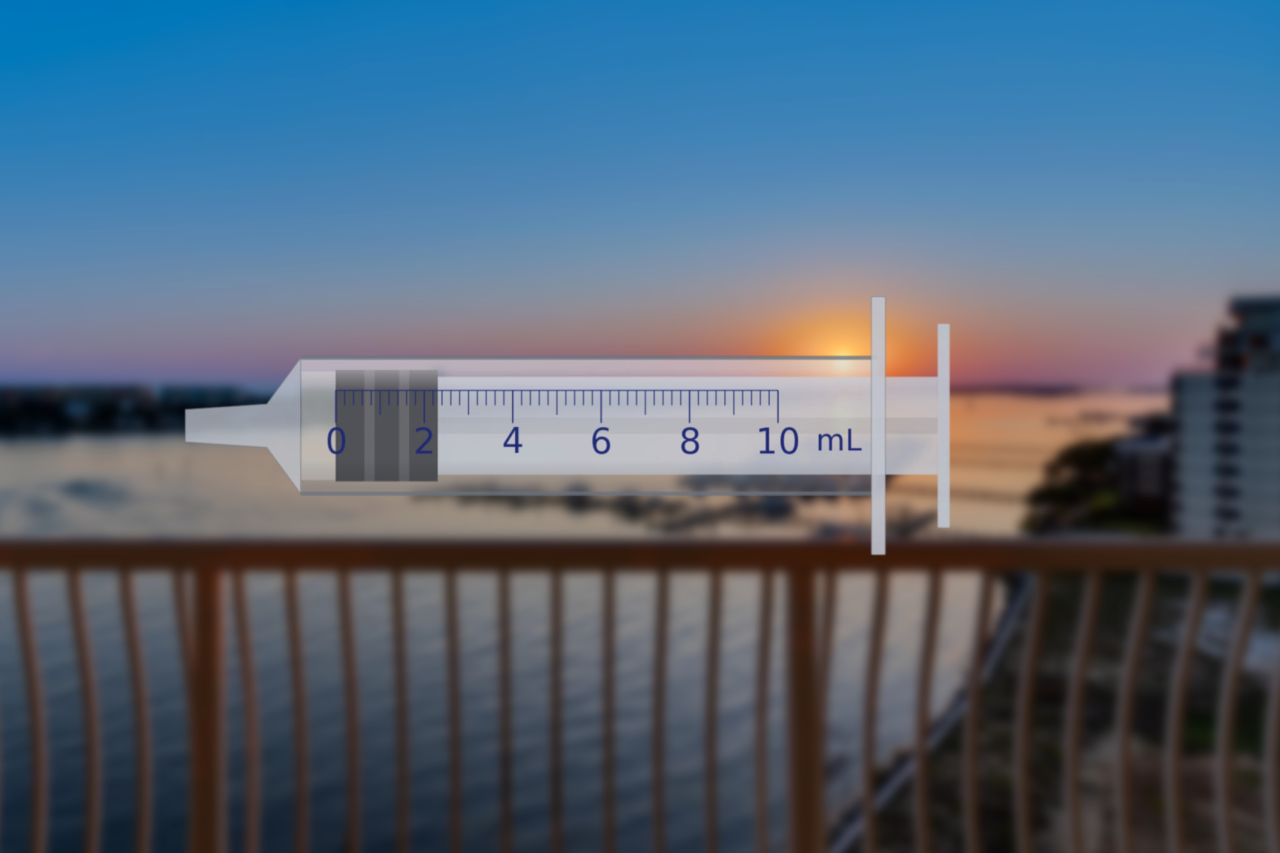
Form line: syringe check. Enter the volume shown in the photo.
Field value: 0 mL
